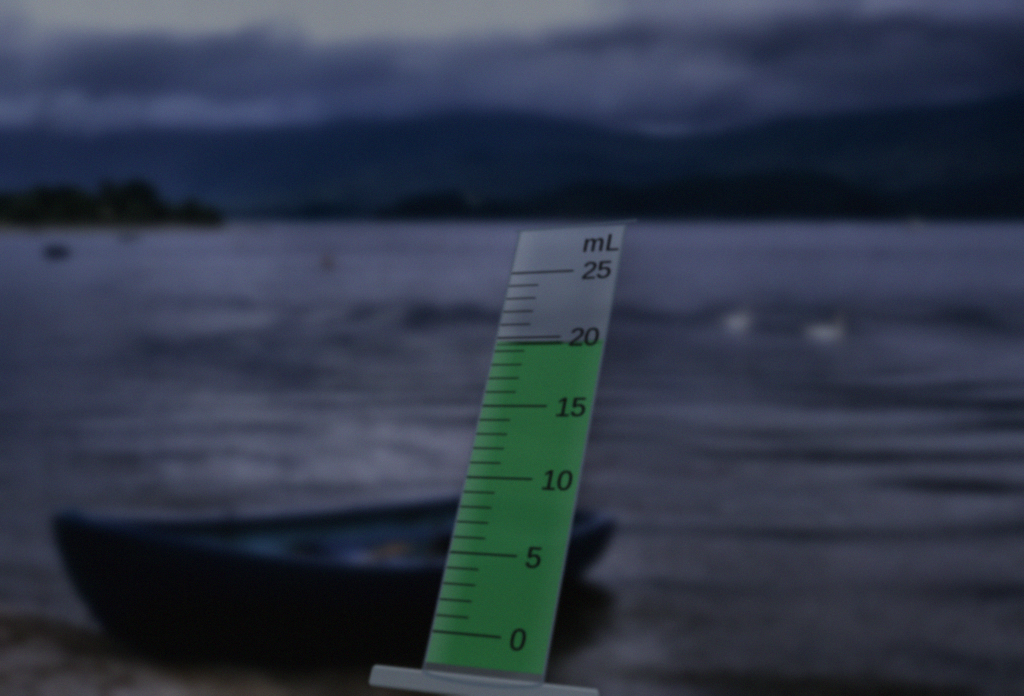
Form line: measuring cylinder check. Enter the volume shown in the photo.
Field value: 19.5 mL
